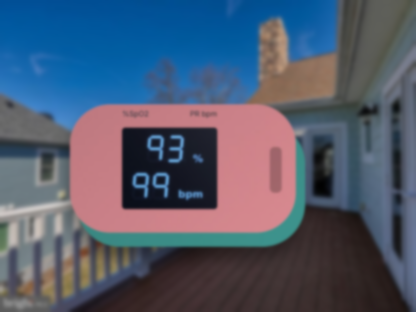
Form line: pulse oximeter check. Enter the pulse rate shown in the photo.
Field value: 99 bpm
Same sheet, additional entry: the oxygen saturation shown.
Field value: 93 %
